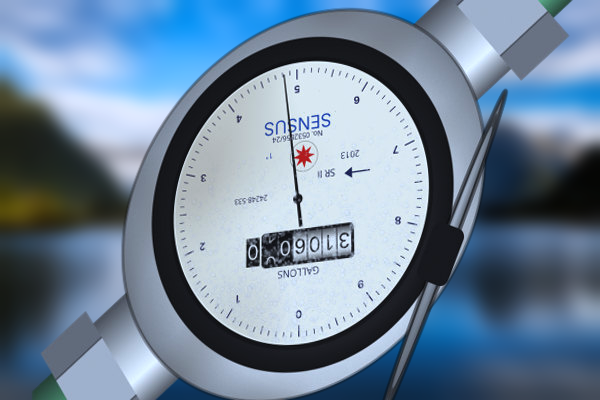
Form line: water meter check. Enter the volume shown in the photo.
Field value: 3106004.8 gal
